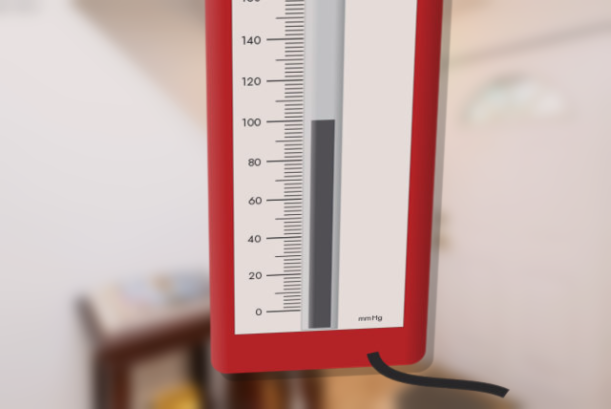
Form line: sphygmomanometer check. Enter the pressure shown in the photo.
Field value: 100 mmHg
